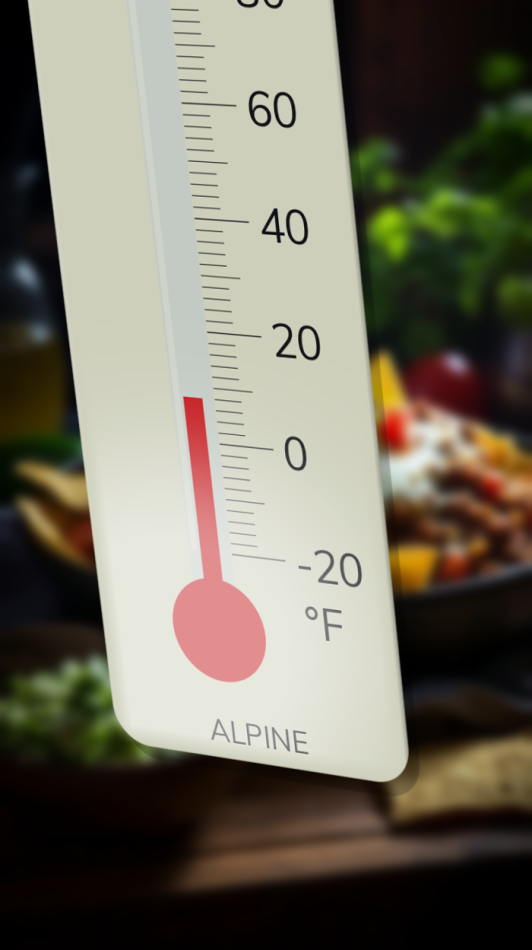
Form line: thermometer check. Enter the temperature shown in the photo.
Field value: 8 °F
